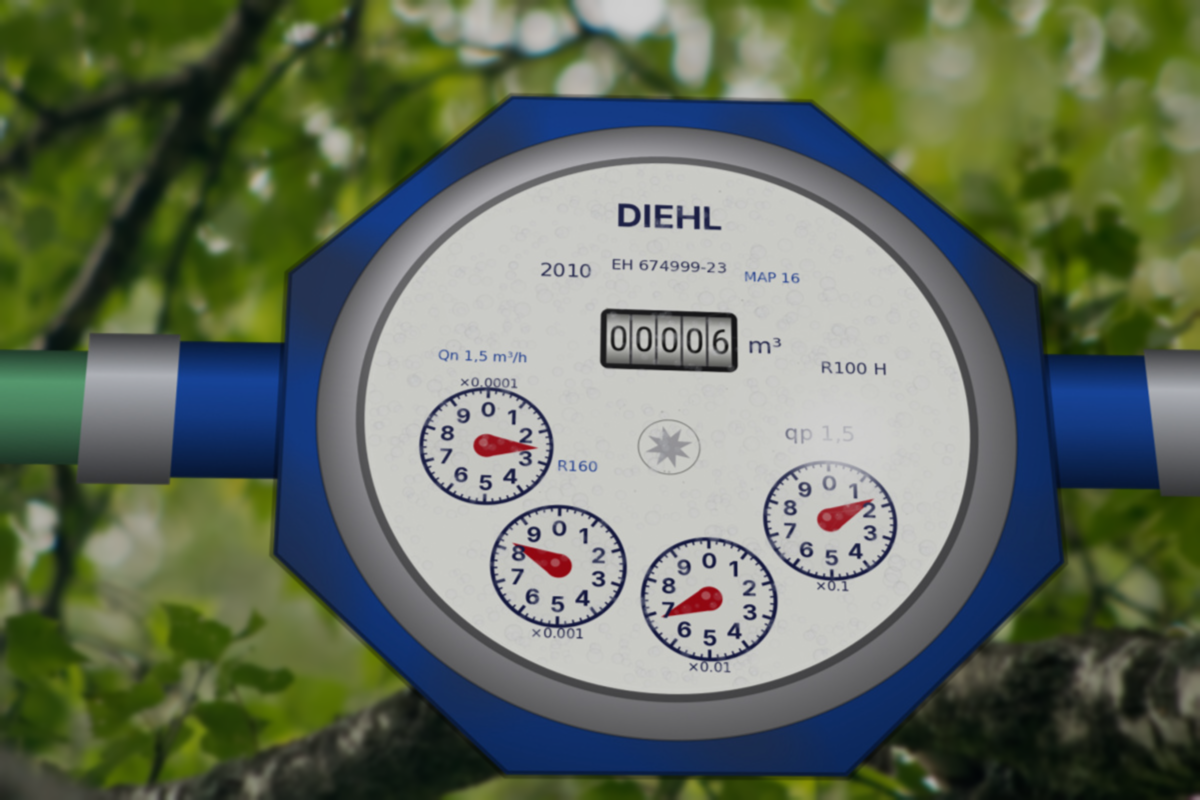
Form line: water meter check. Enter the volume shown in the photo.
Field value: 6.1682 m³
